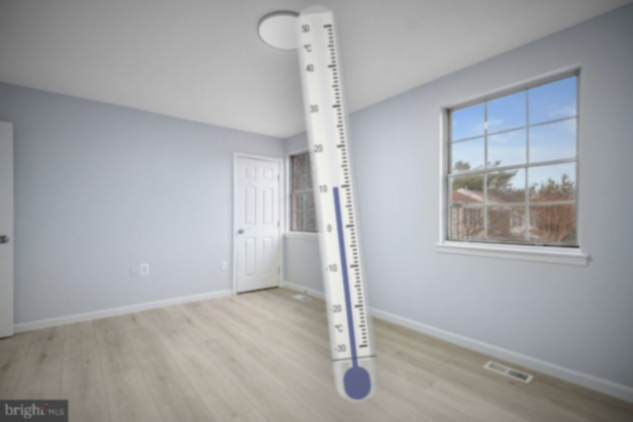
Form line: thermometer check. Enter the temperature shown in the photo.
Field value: 10 °C
